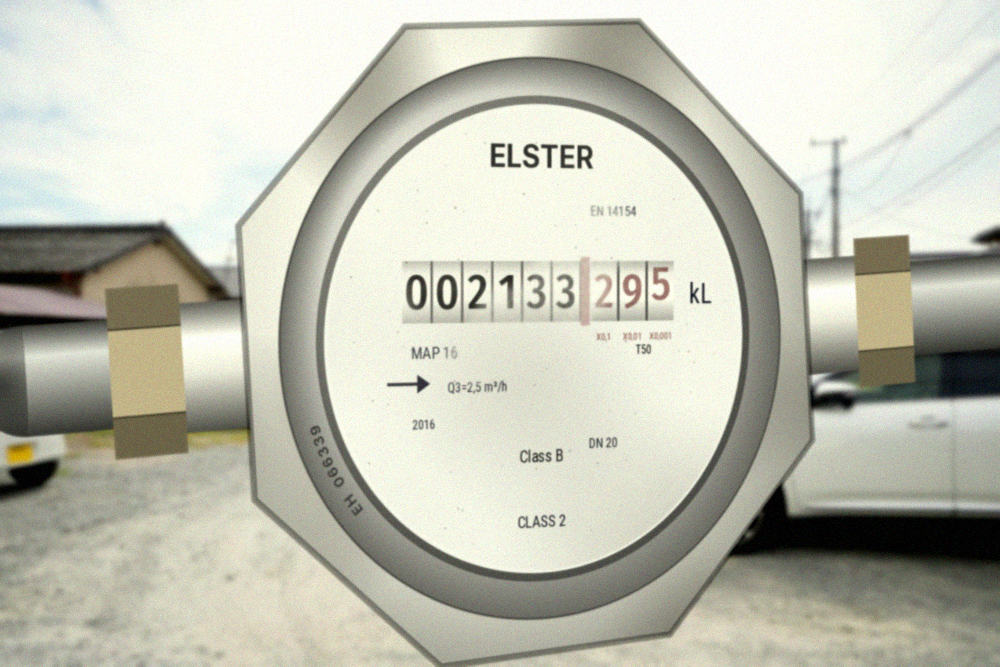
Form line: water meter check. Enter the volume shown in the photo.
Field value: 2133.295 kL
